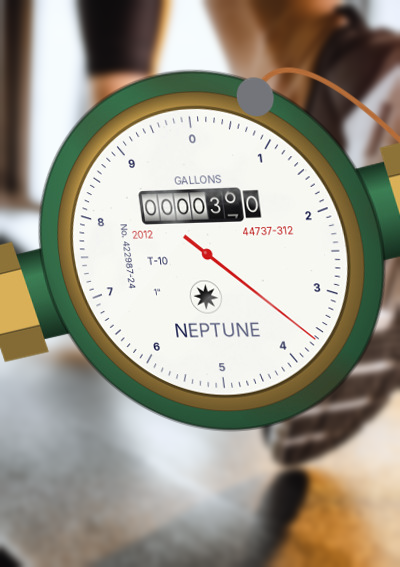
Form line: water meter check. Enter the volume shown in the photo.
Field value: 363.6 gal
